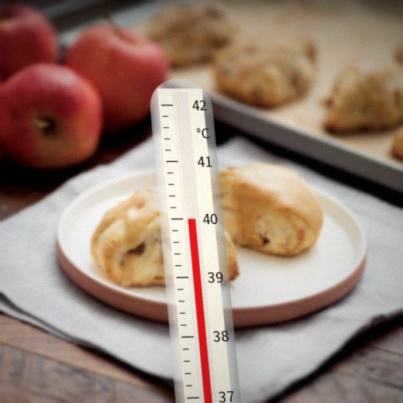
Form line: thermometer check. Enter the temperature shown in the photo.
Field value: 40 °C
